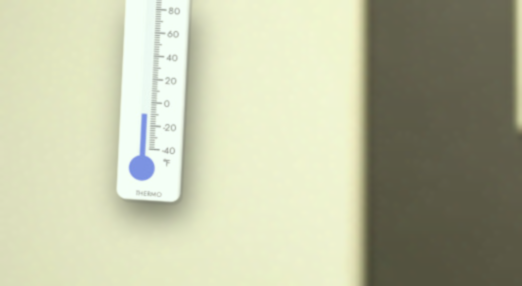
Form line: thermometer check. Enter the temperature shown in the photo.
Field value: -10 °F
